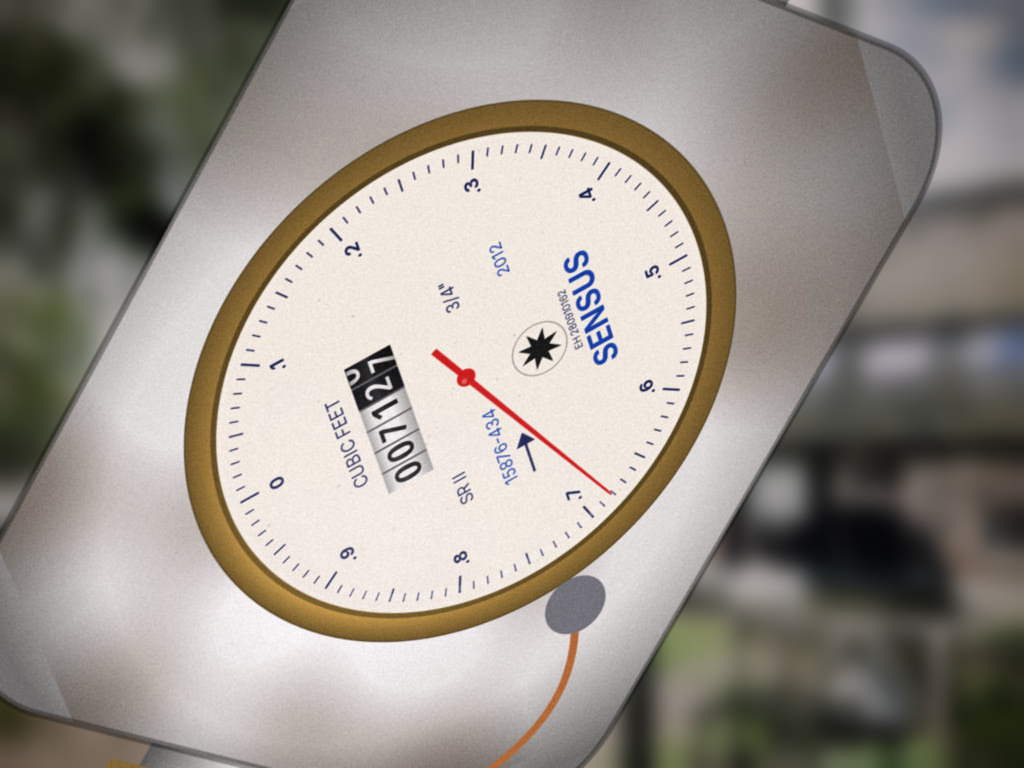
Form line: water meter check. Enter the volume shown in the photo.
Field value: 7126.68 ft³
